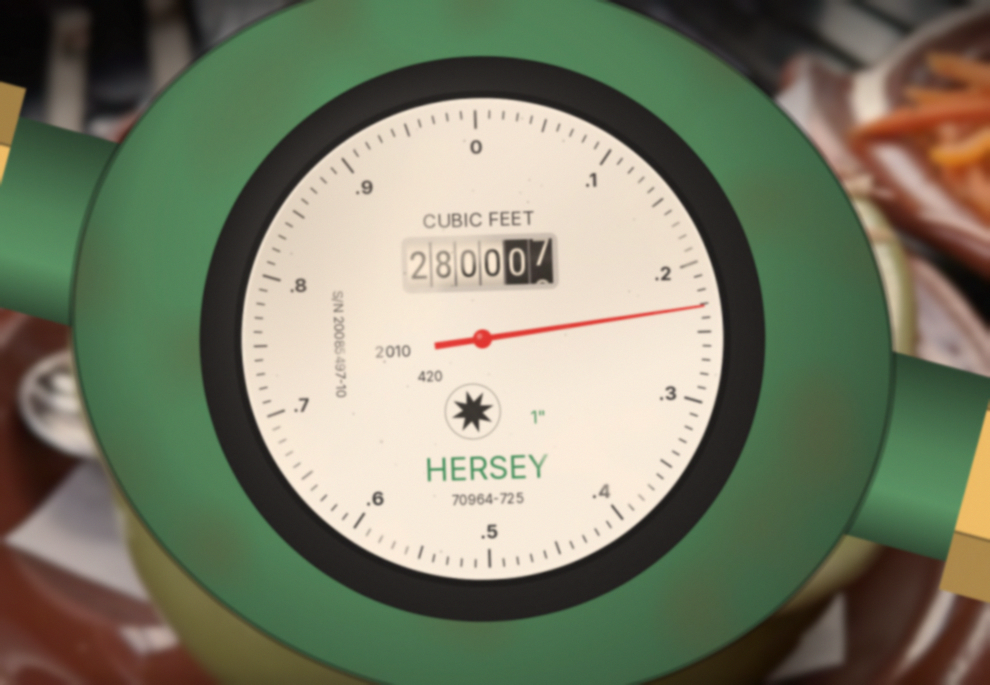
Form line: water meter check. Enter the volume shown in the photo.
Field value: 280007.23 ft³
